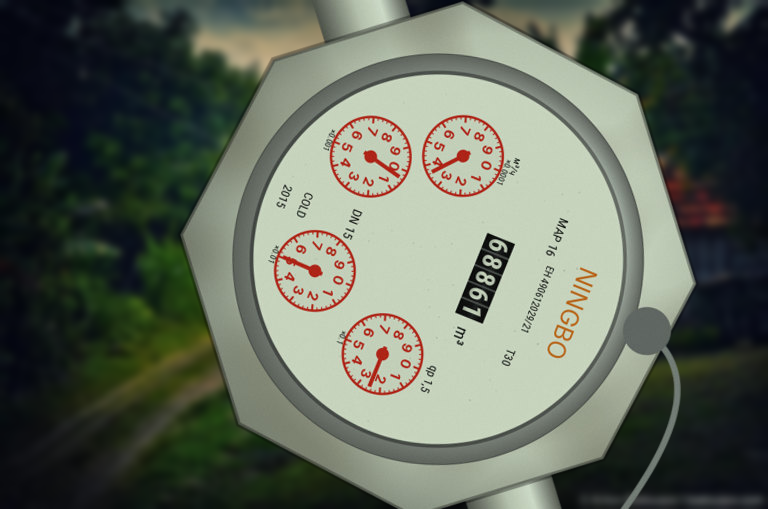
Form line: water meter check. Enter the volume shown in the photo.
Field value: 68861.2503 m³
